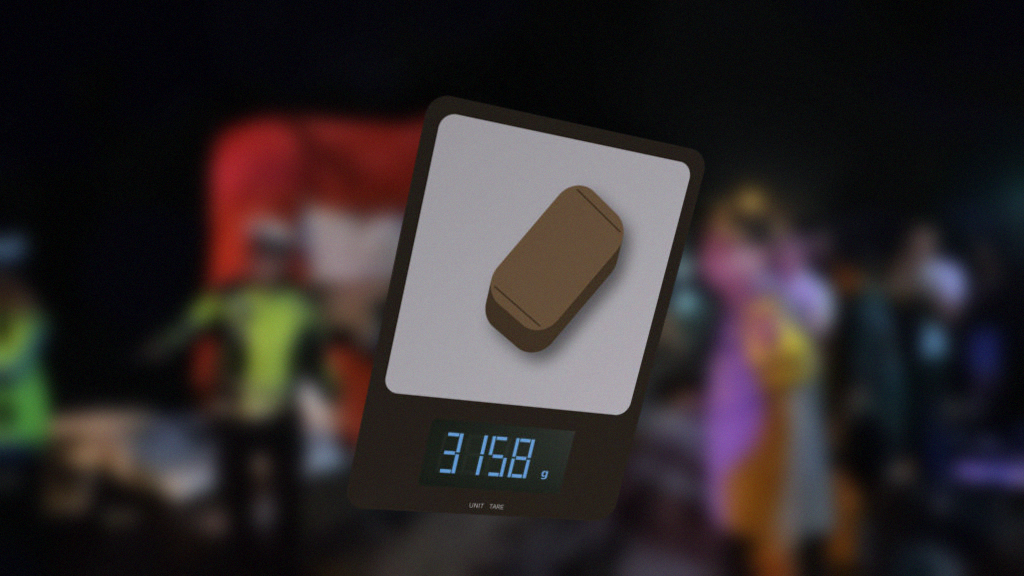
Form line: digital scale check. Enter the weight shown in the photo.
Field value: 3158 g
